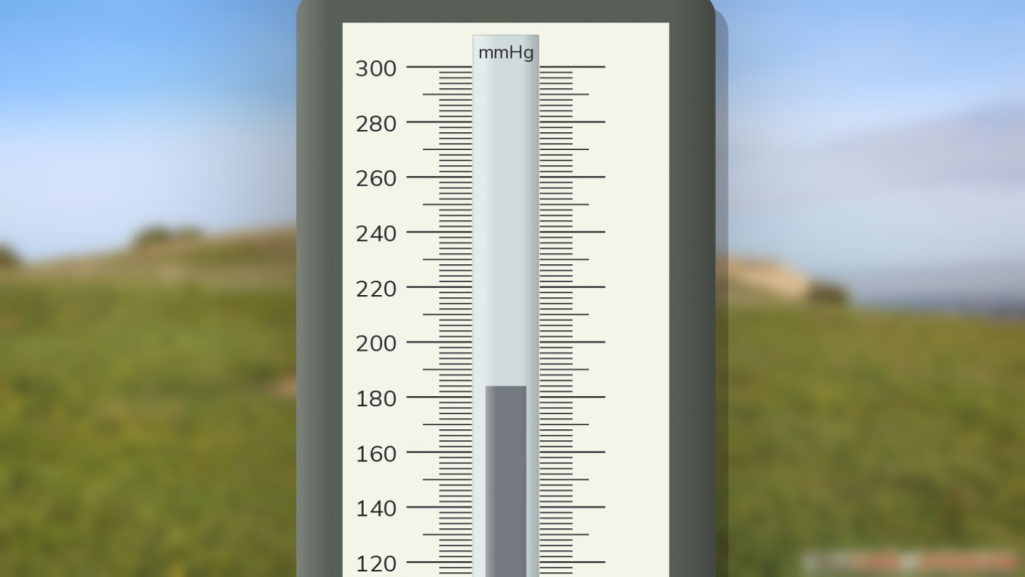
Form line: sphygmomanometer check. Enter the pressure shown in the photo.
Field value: 184 mmHg
